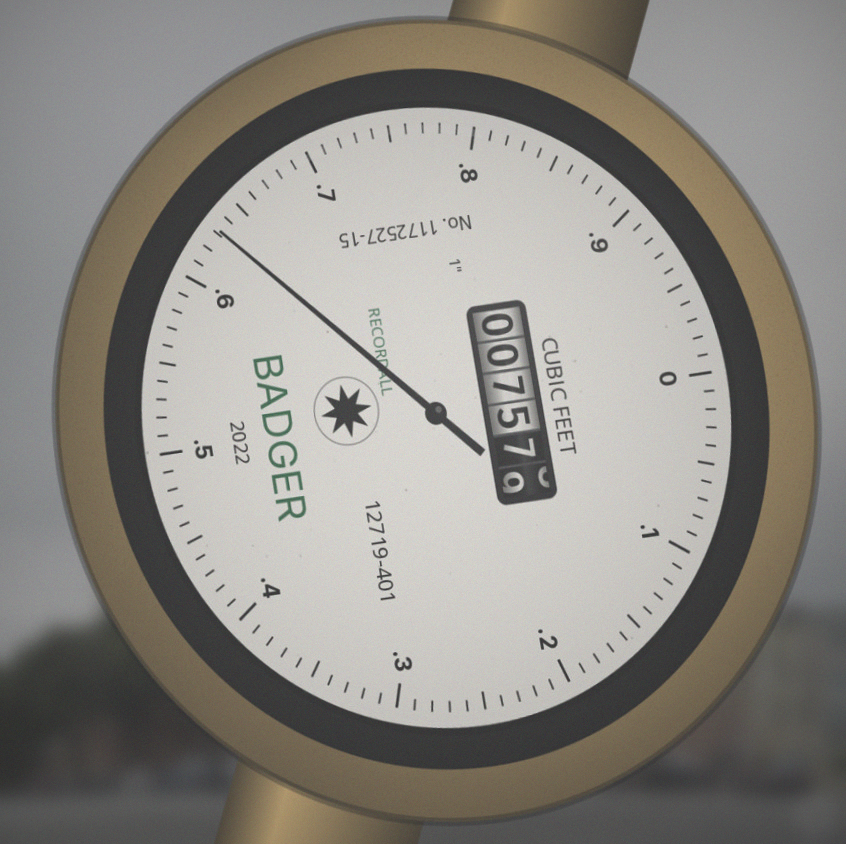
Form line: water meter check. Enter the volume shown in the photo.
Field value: 7578.63 ft³
